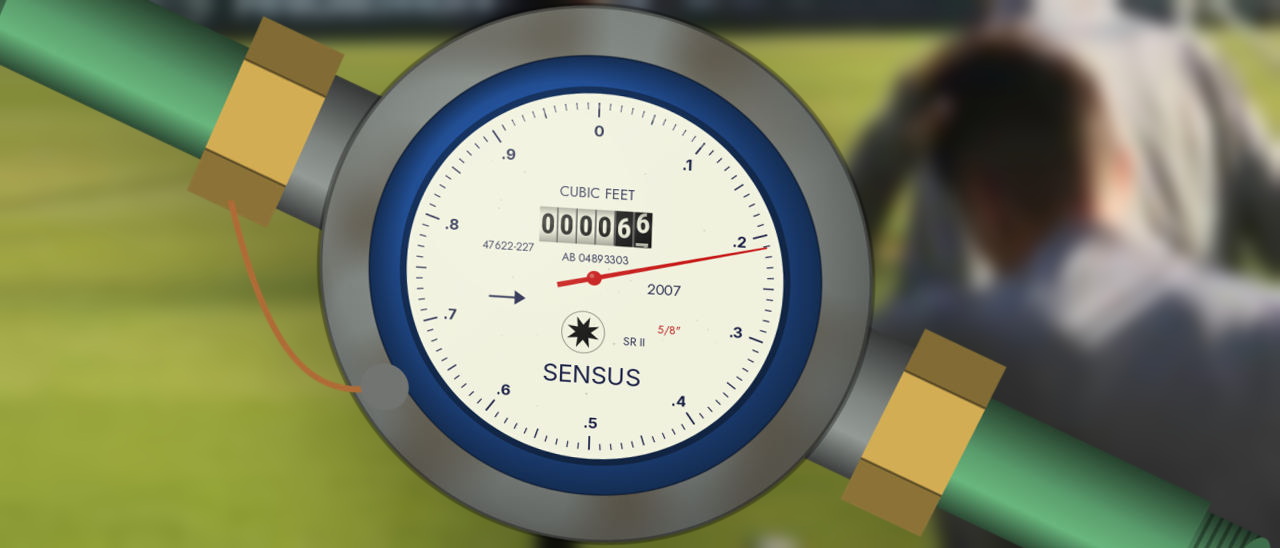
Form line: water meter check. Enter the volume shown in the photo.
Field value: 66.21 ft³
